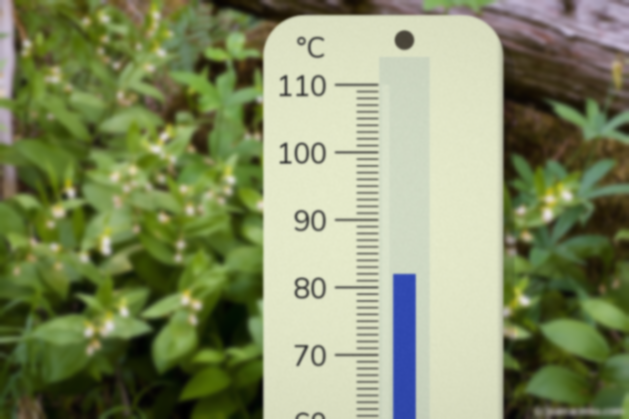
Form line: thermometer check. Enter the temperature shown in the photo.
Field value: 82 °C
